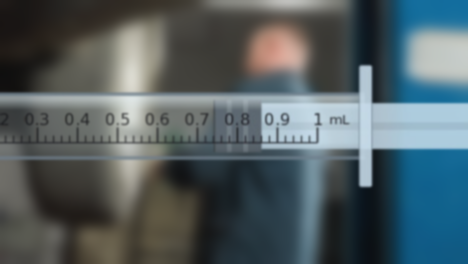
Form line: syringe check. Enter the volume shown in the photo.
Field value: 0.74 mL
